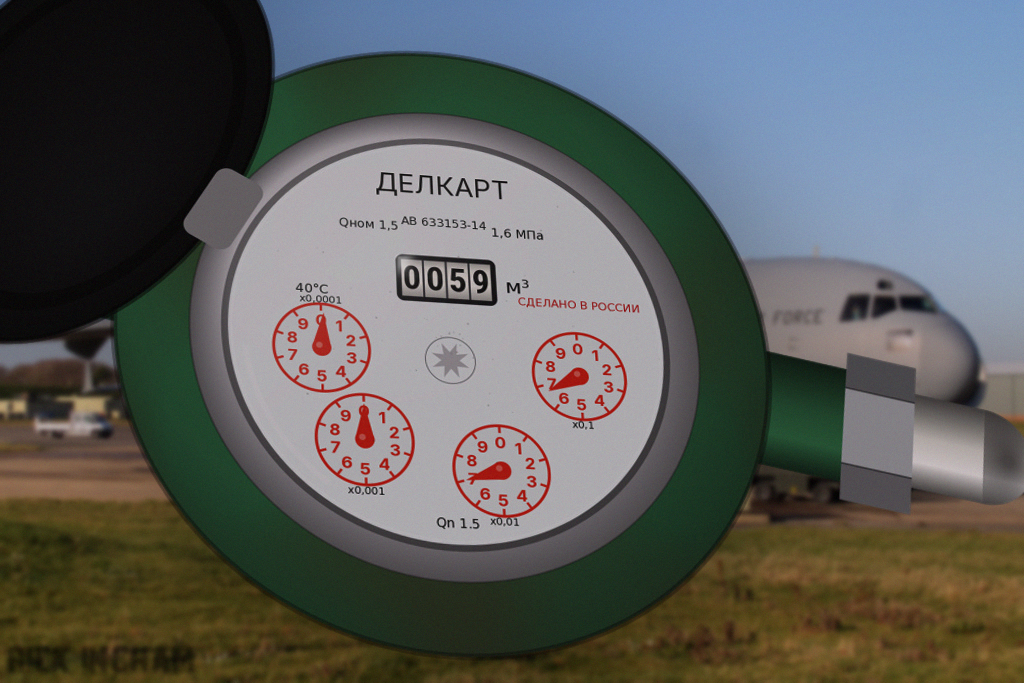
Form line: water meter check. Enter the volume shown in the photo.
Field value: 59.6700 m³
